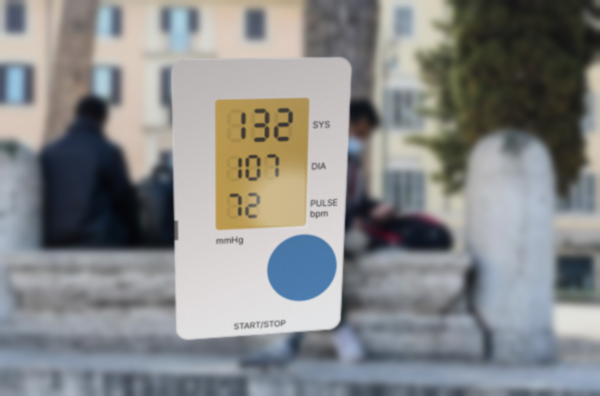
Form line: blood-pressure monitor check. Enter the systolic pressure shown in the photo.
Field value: 132 mmHg
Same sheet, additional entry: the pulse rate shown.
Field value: 72 bpm
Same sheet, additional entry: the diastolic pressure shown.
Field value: 107 mmHg
